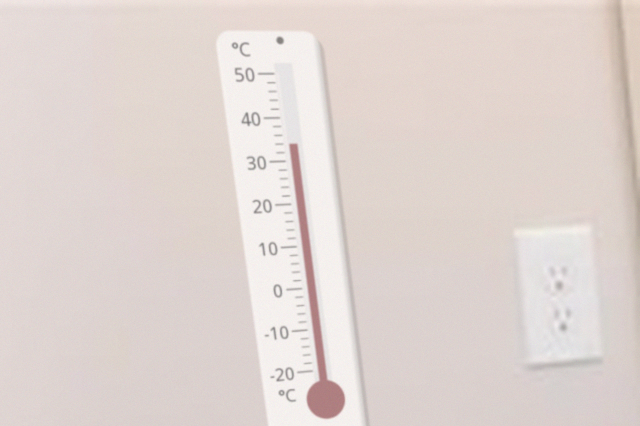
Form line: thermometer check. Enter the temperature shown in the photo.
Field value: 34 °C
